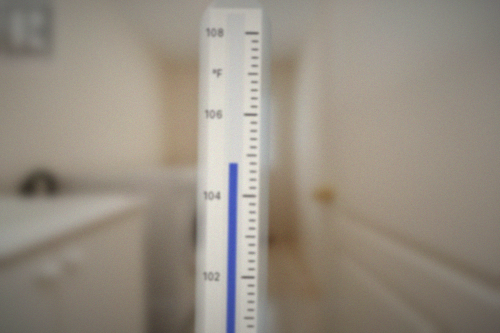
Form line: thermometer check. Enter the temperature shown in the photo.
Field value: 104.8 °F
